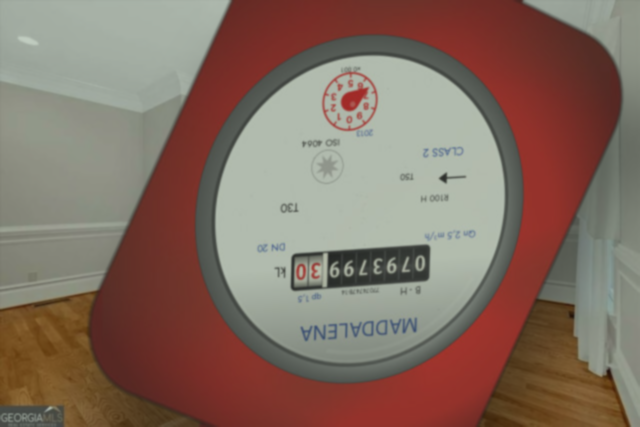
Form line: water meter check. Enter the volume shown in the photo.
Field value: 793799.306 kL
